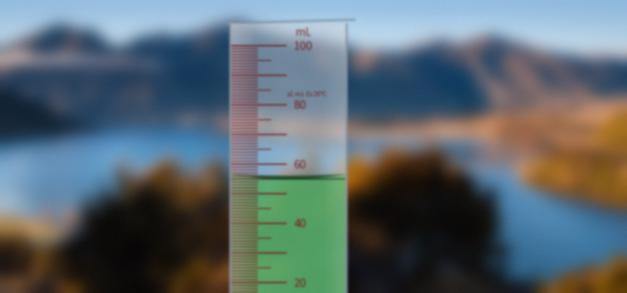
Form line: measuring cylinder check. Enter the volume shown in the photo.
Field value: 55 mL
